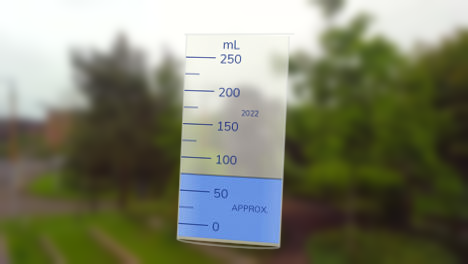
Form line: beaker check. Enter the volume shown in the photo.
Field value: 75 mL
